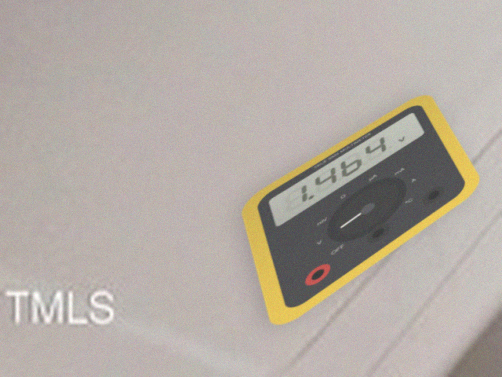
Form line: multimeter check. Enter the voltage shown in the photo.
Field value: 1.464 V
